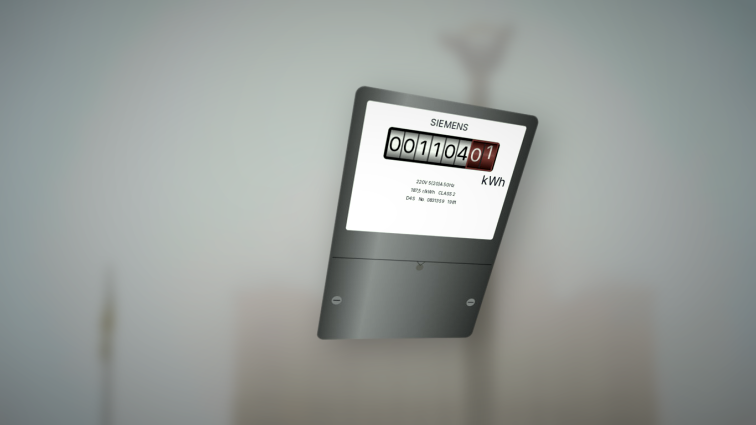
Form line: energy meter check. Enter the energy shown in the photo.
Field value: 1104.01 kWh
